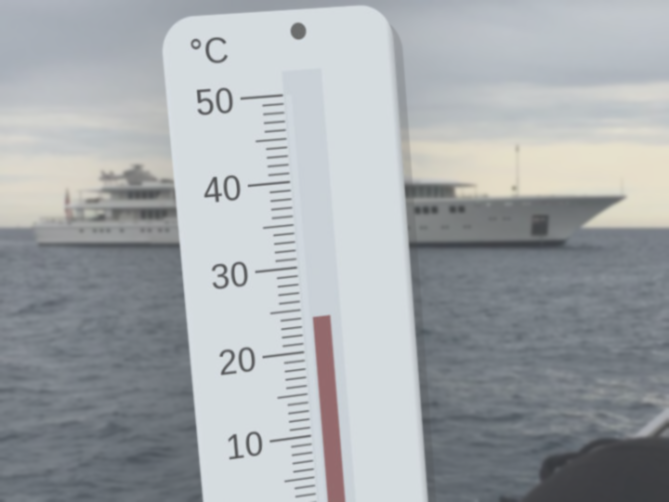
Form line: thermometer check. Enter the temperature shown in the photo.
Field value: 24 °C
